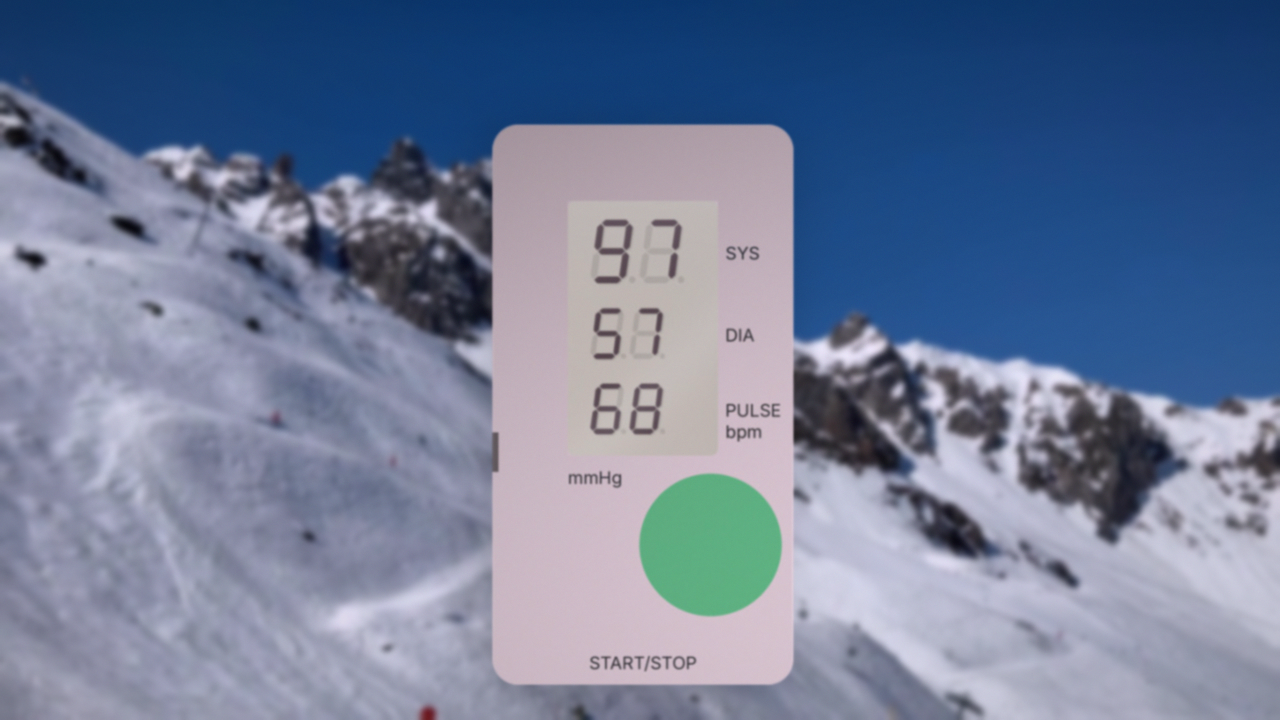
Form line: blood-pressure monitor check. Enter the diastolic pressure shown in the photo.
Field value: 57 mmHg
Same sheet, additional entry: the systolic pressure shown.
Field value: 97 mmHg
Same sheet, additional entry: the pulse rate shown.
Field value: 68 bpm
